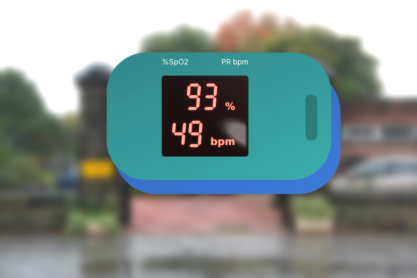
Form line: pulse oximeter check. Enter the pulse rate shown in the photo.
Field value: 49 bpm
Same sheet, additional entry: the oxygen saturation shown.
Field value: 93 %
